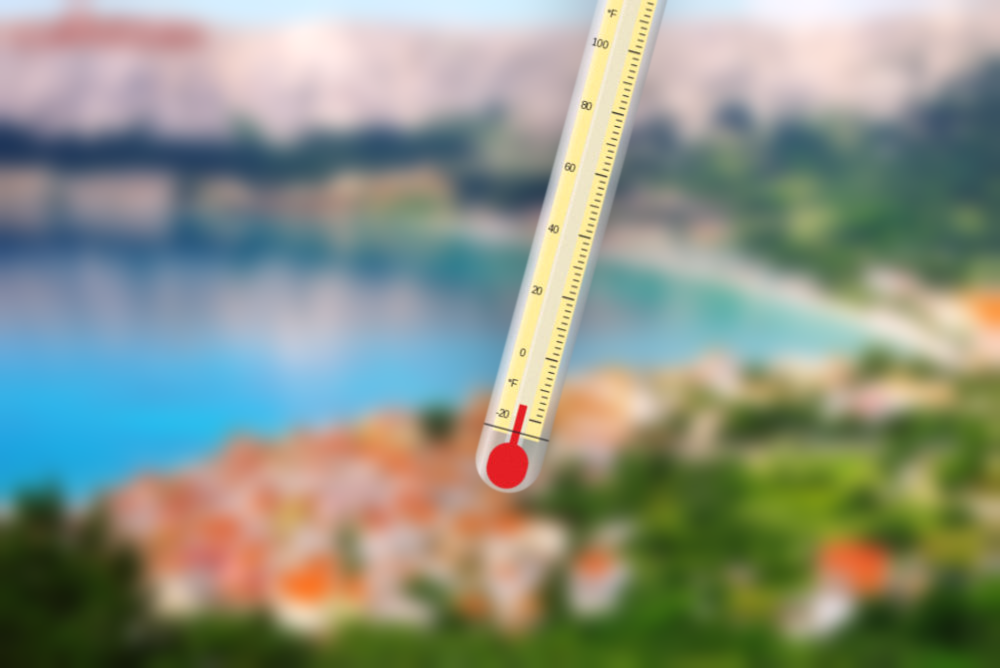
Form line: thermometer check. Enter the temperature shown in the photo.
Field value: -16 °F
